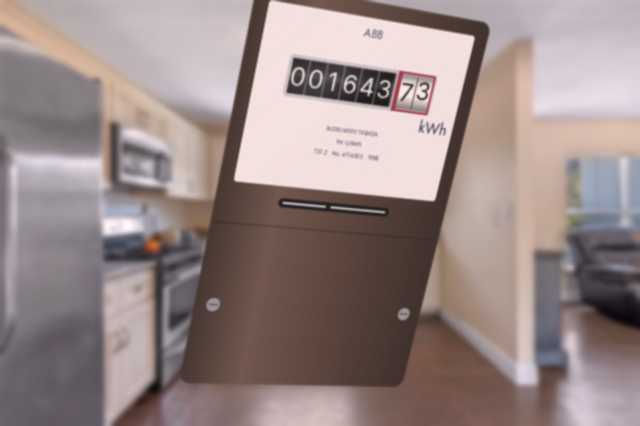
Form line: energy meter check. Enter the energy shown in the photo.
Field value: 1643.73 kWh
